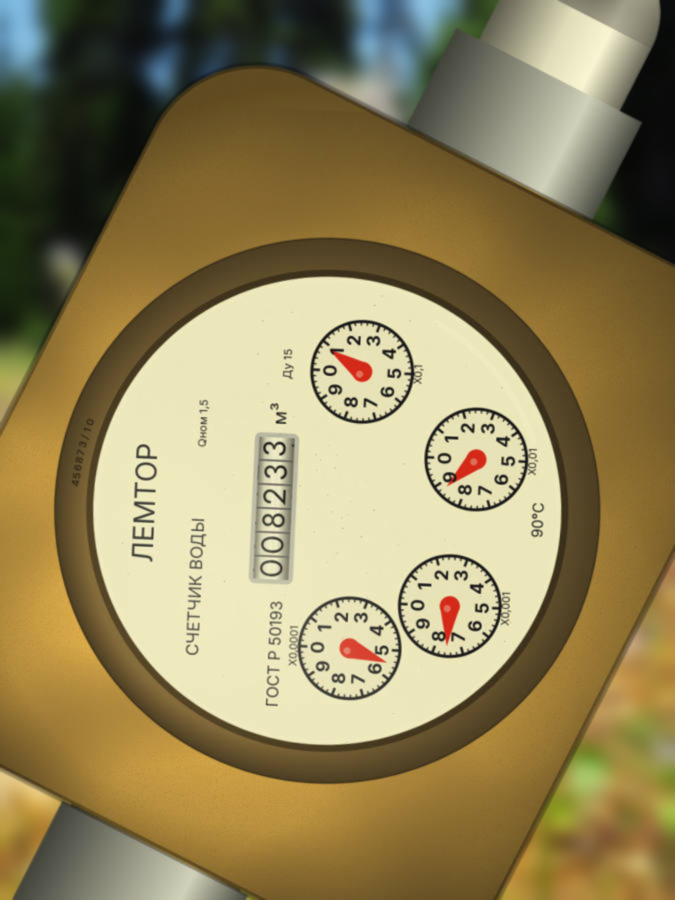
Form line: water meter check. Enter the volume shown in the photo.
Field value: 8233.0875 m³
